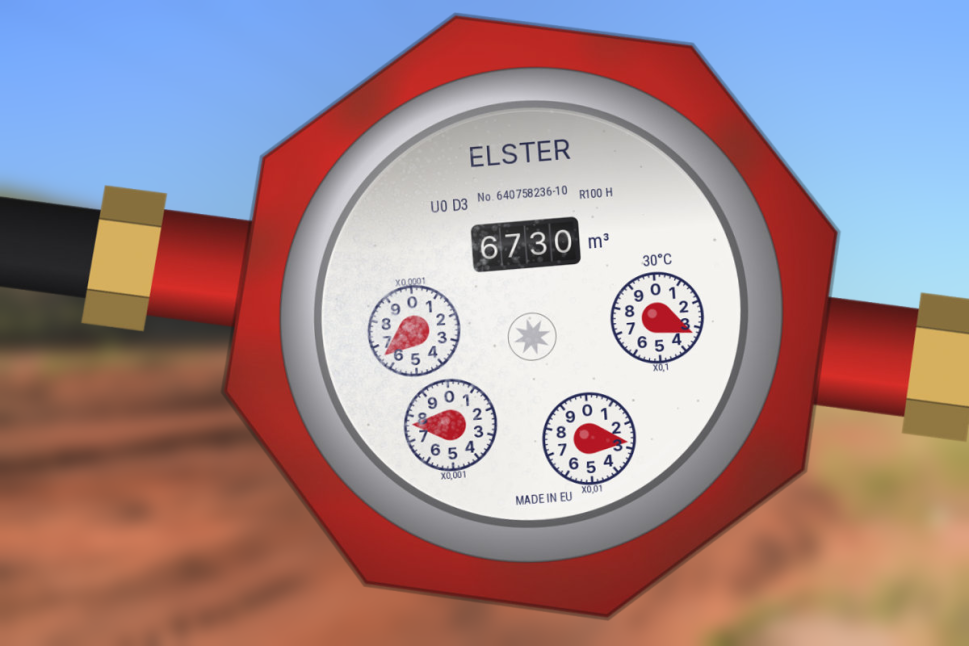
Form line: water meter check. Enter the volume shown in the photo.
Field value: 6730.3276 m³
